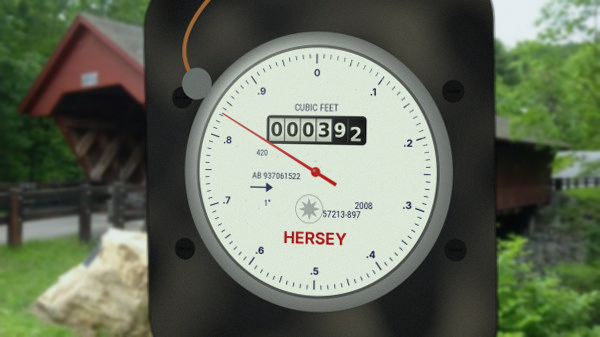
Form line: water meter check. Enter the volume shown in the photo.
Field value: 391.83 ft³
